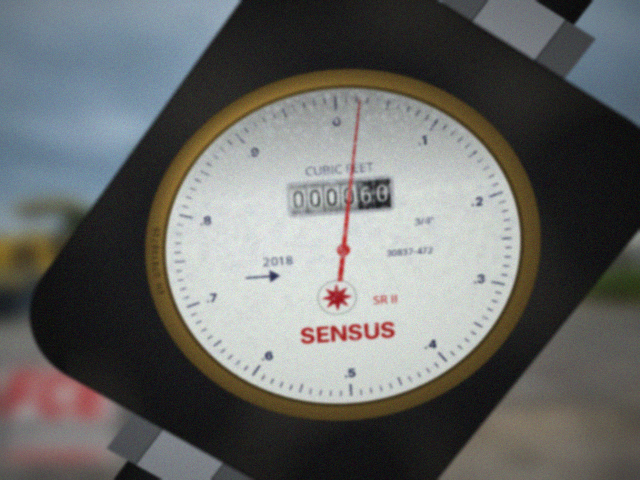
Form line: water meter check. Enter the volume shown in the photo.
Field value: 60.02 ft³
